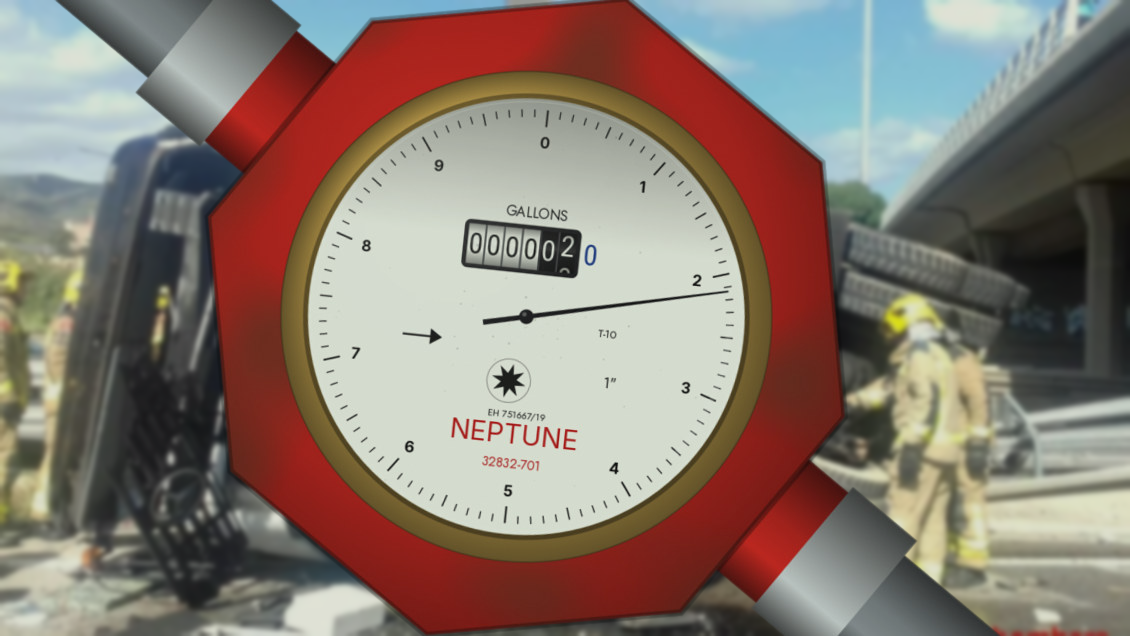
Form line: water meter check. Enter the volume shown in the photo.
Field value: 22.1 gal
